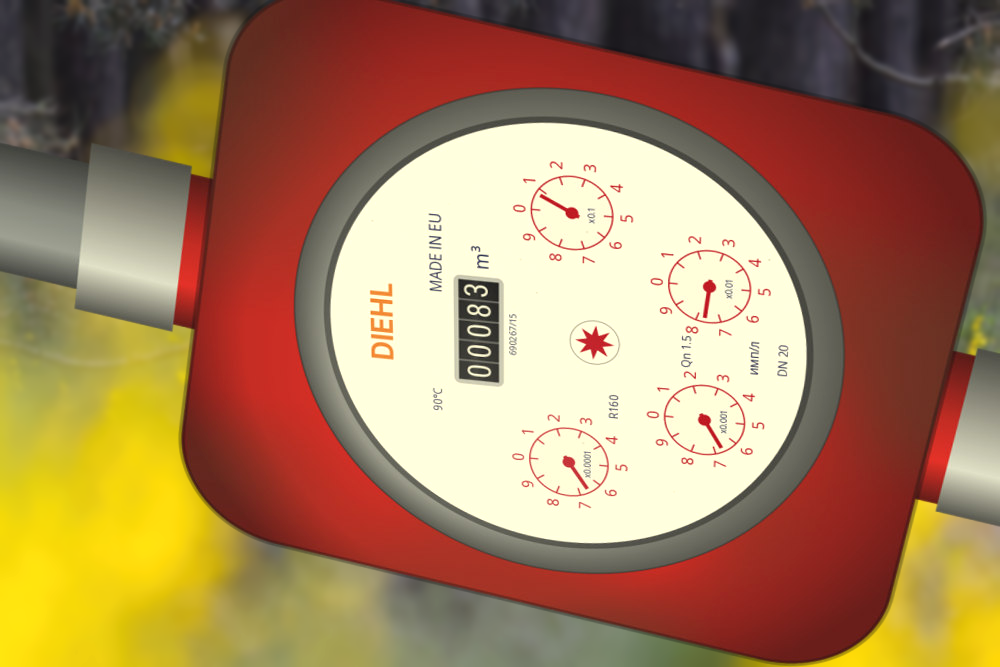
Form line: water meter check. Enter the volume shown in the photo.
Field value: 83.0766 m³
